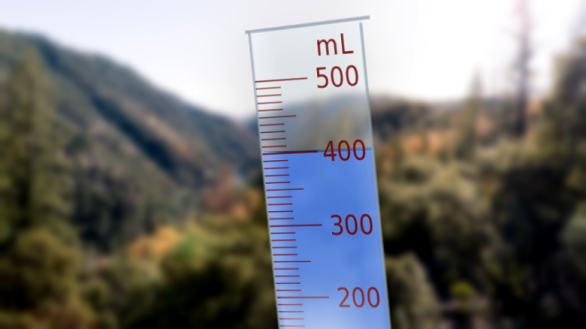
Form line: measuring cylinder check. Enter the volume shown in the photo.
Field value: 400 mL
